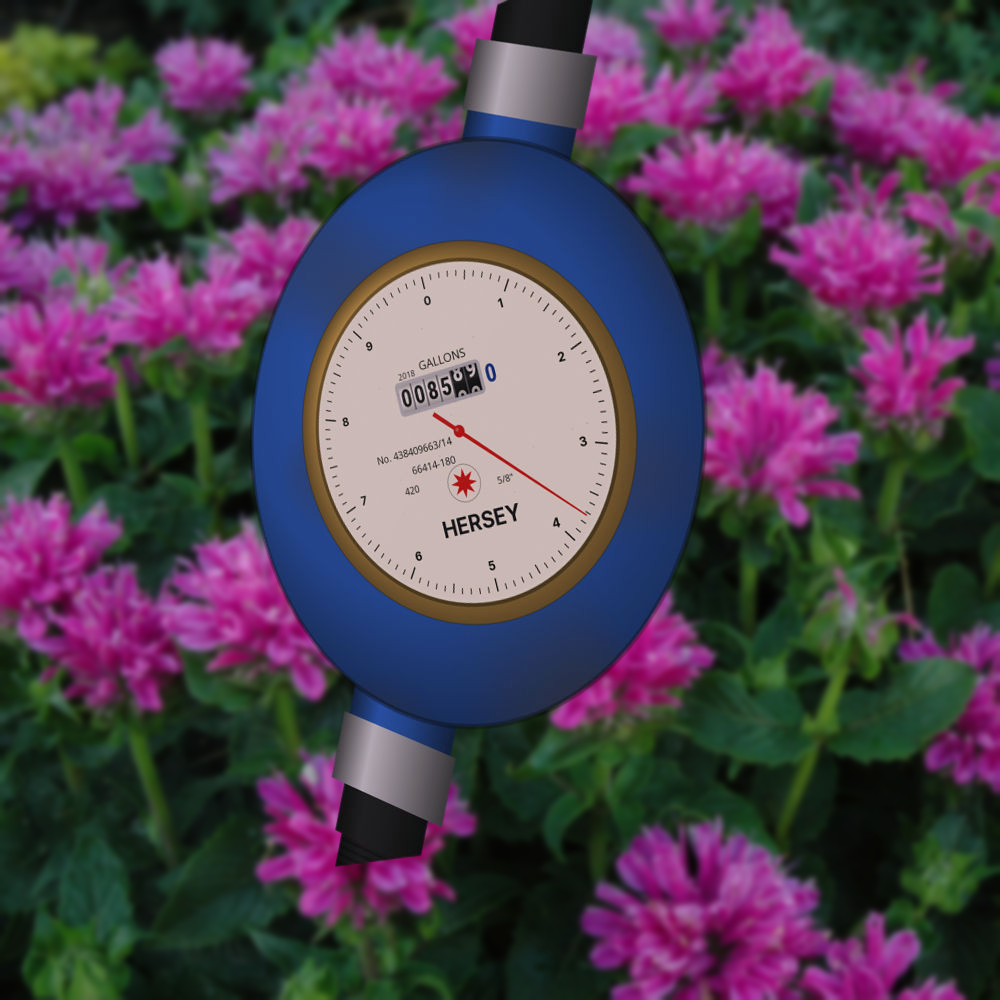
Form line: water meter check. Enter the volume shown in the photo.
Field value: 85893.7 gal
